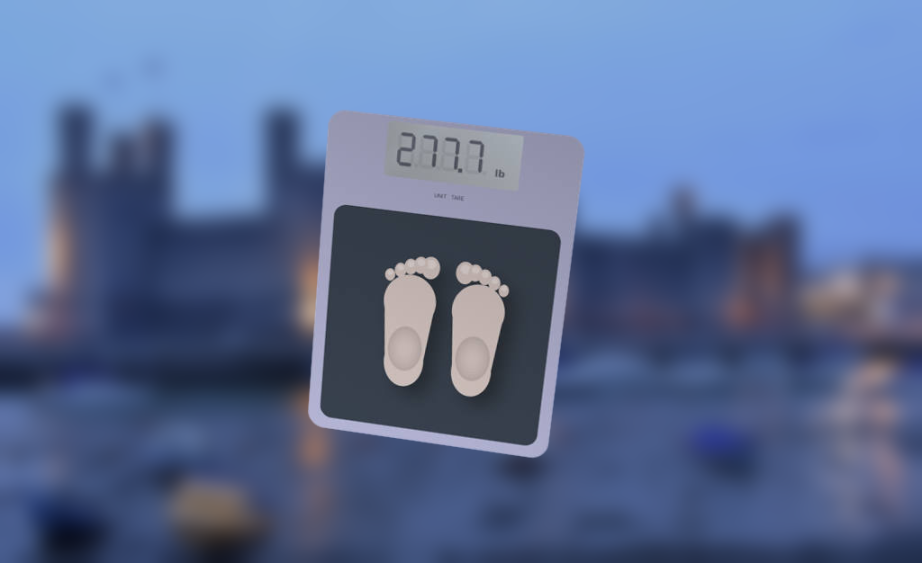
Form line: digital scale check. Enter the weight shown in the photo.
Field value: 277.7 lb
